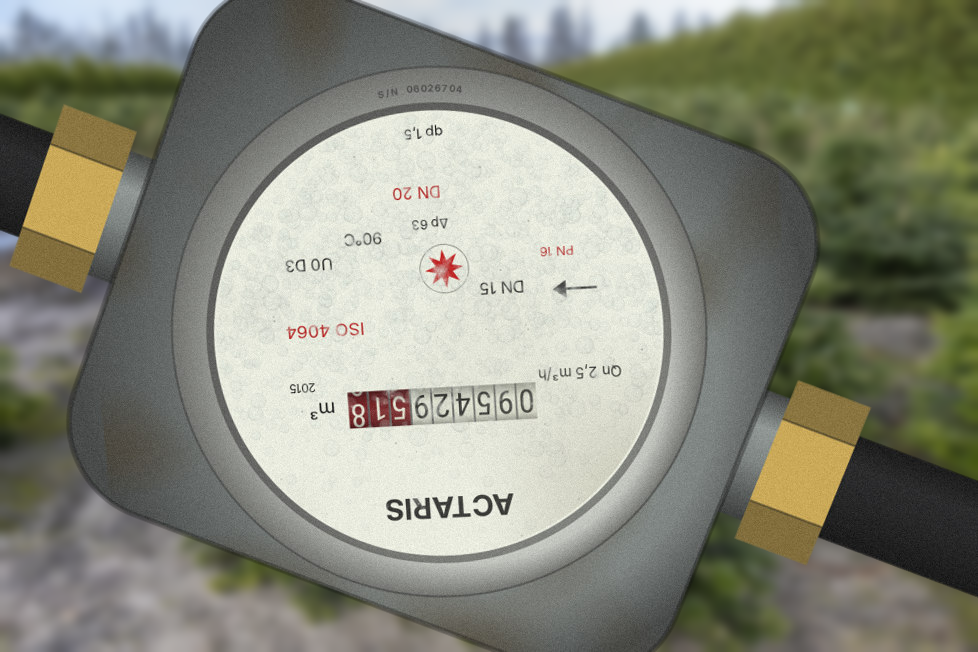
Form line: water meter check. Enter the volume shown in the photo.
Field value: 95429.518 m³
